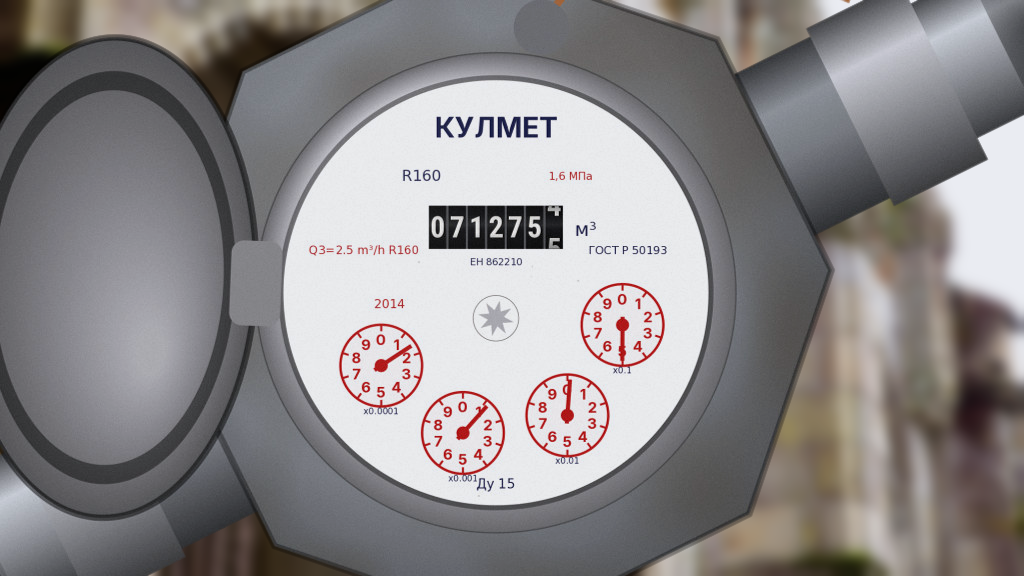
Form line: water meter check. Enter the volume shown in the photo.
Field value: 712754.5011 m³
